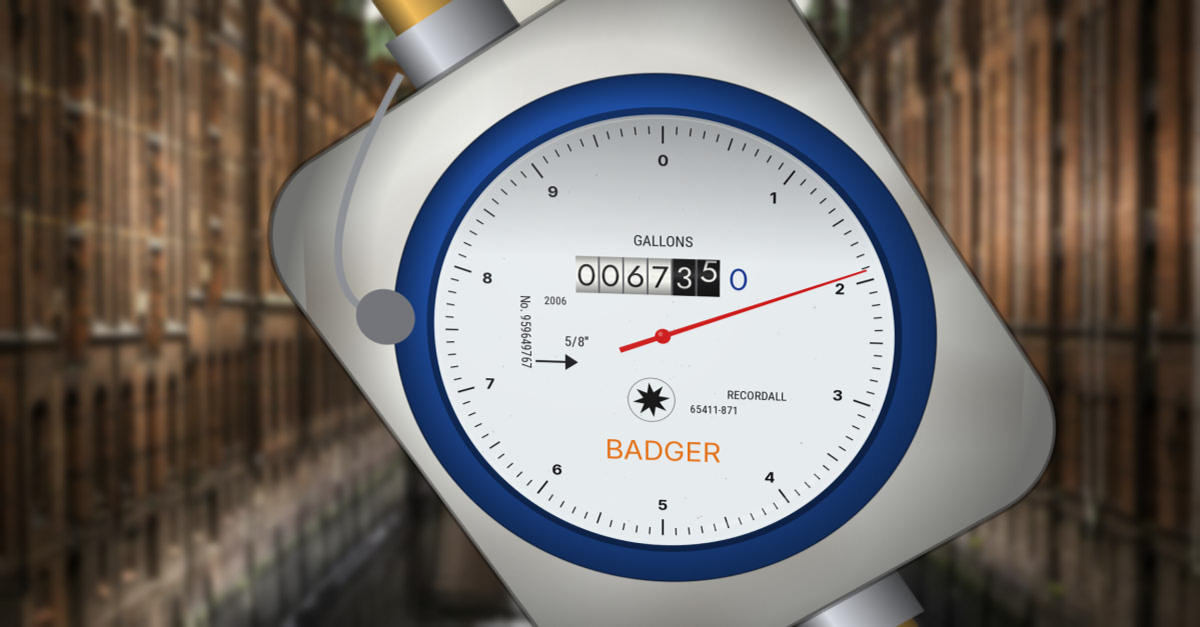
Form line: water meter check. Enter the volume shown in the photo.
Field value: 67351.9 gal
